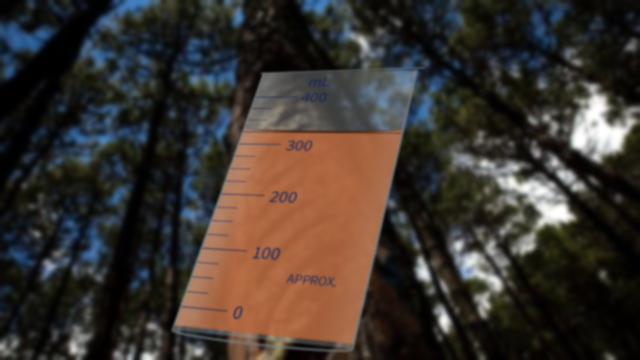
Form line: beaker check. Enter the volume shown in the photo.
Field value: 325 mL
